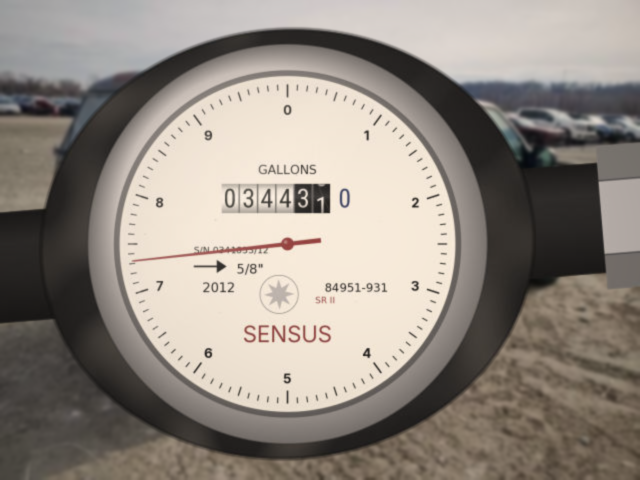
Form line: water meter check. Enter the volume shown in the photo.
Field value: 344307.3 gal
